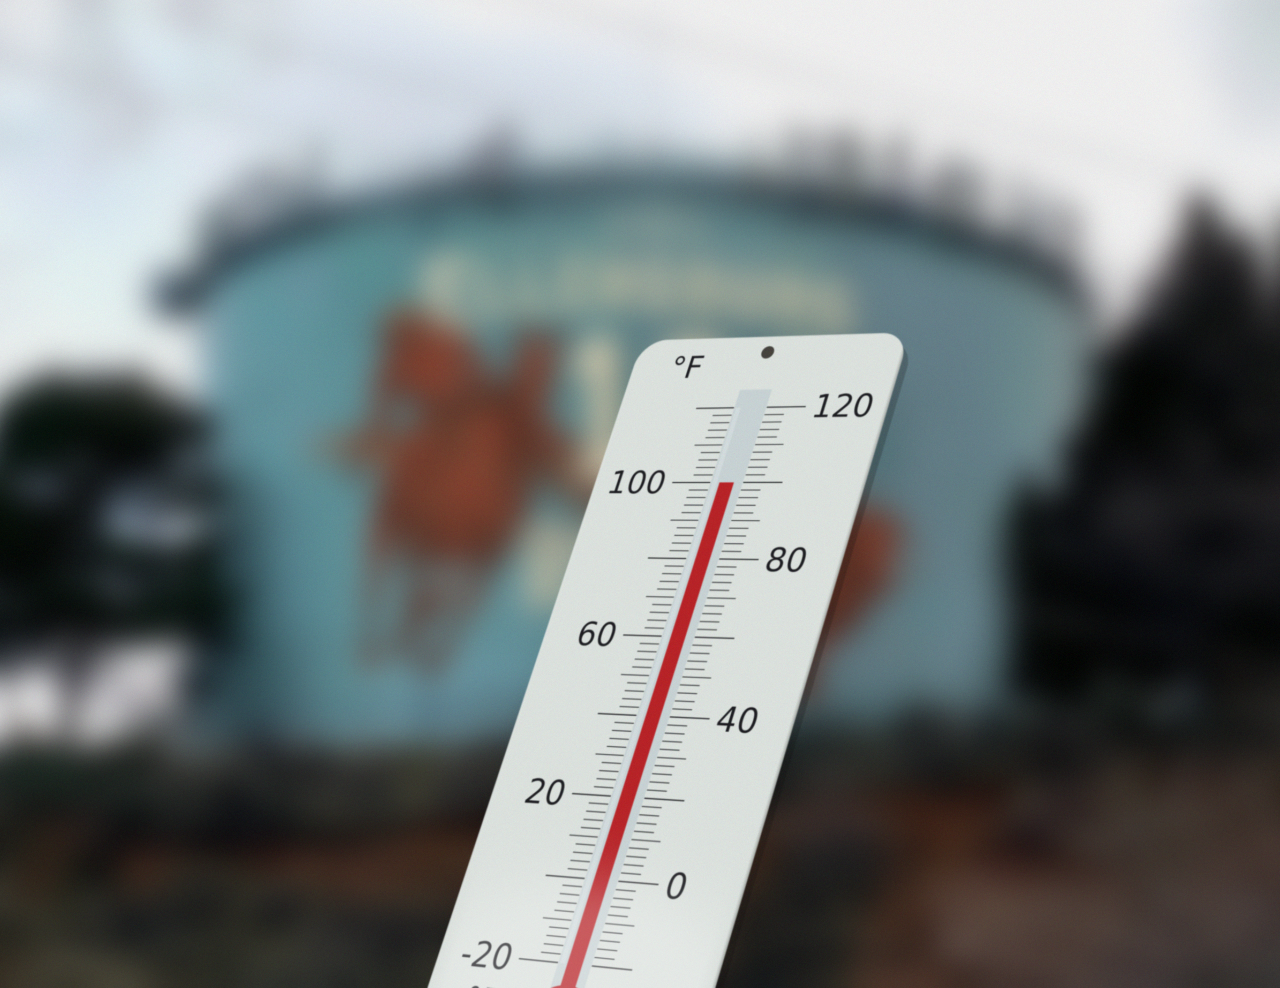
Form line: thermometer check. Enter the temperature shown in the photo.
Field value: 100 °F
